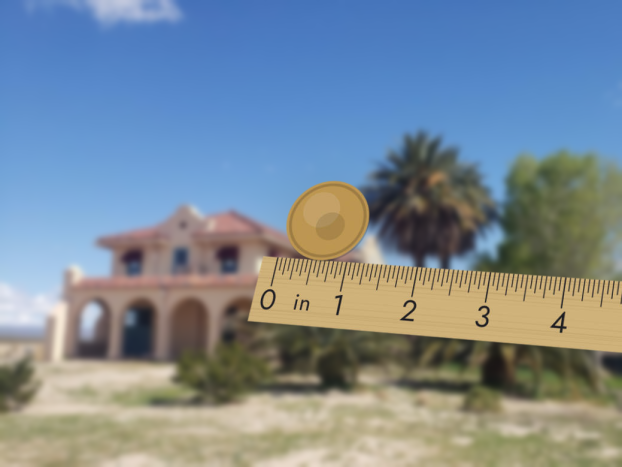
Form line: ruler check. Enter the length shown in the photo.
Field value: 1.1875 in
